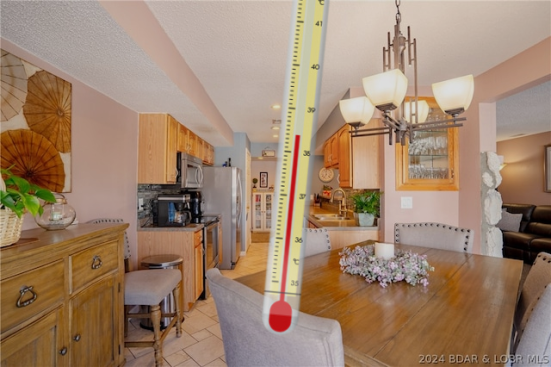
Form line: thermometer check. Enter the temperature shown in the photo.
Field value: 38.4 °C
